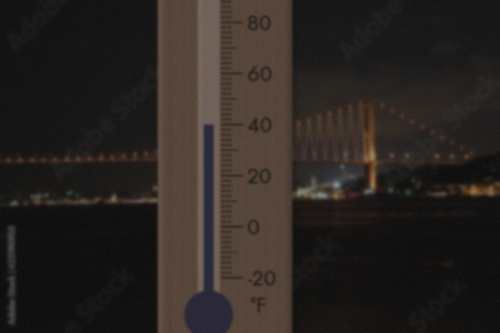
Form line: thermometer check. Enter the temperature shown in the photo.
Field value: 40 °F
